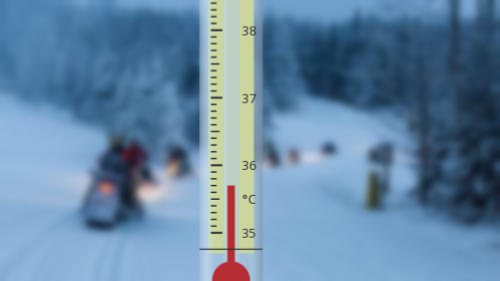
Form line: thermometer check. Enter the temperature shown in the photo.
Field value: 35.7 °C
